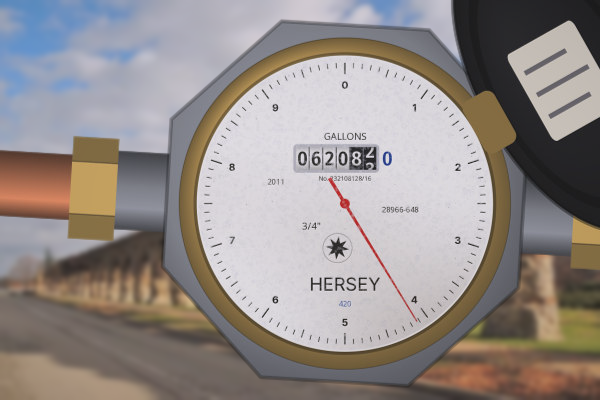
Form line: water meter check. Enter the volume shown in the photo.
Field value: 620824.1 gal
